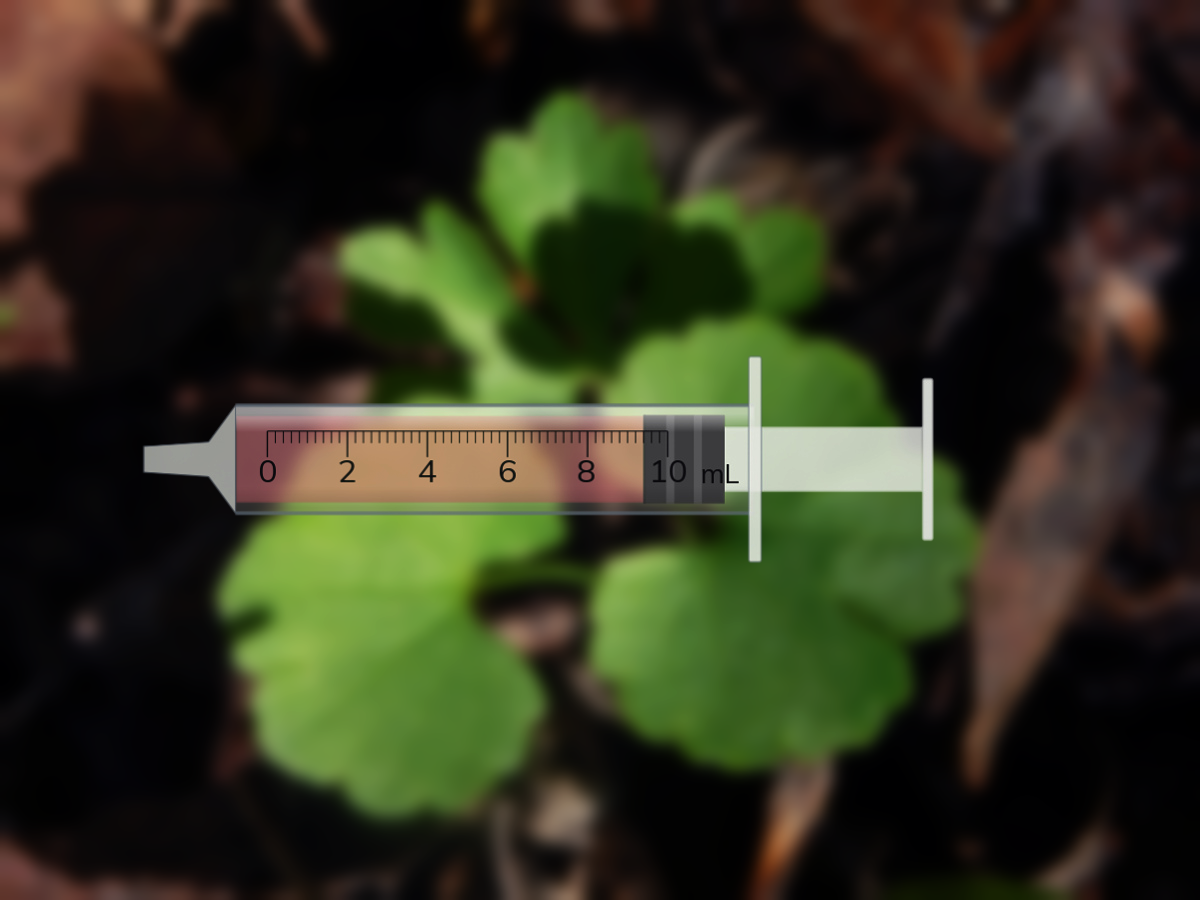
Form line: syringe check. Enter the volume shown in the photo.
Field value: 9.4 mL
